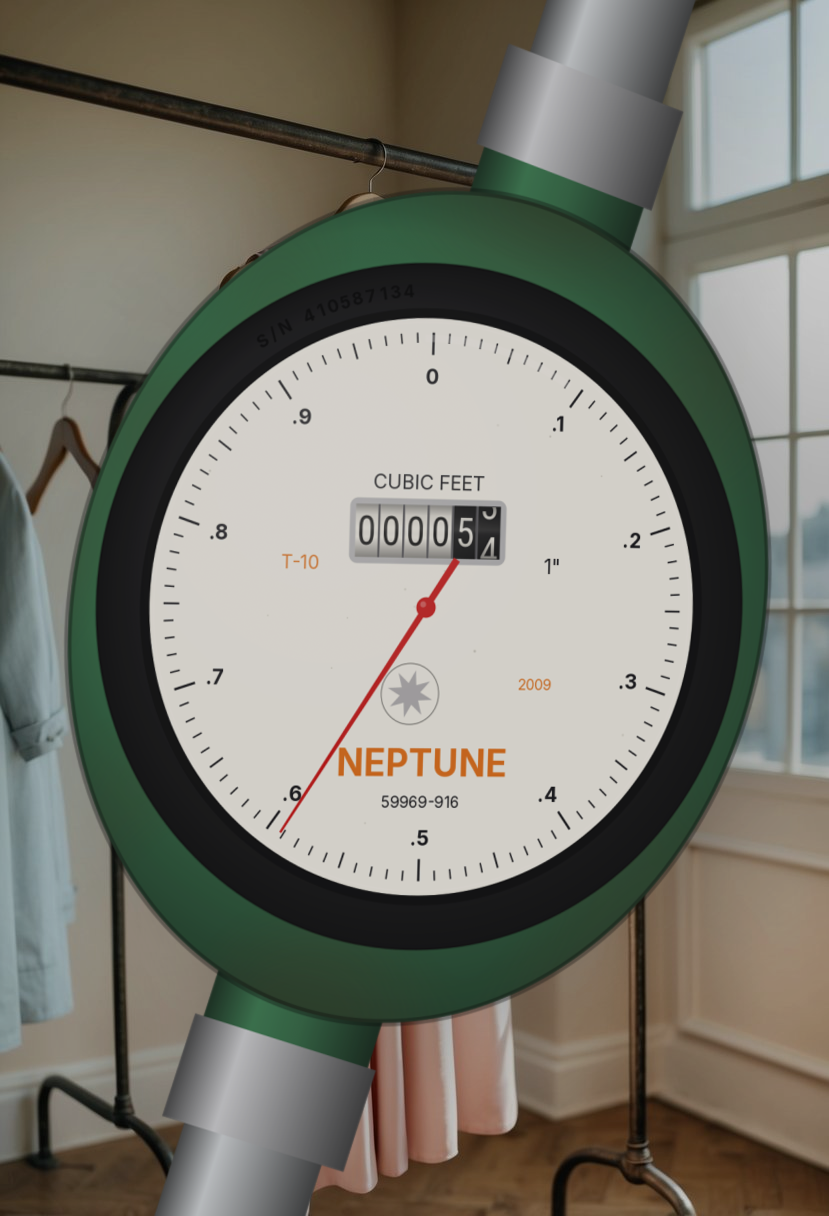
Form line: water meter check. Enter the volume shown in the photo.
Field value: 53.59 ft³
